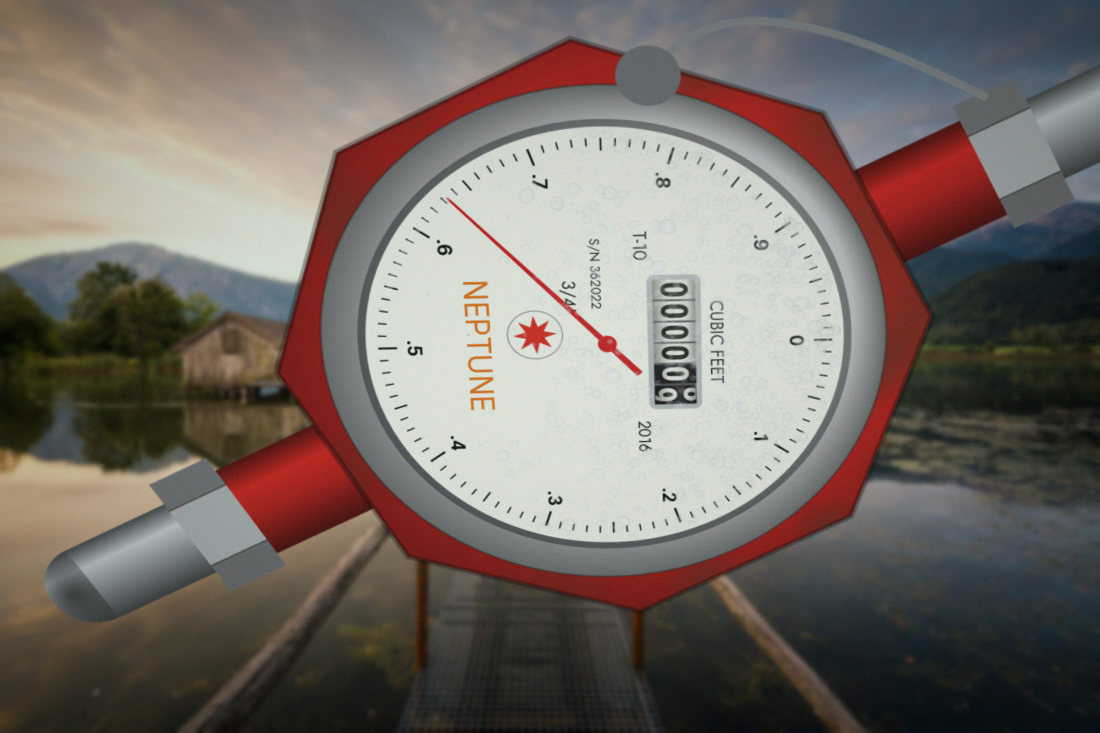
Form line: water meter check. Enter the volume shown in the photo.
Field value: 8.63 ft³
